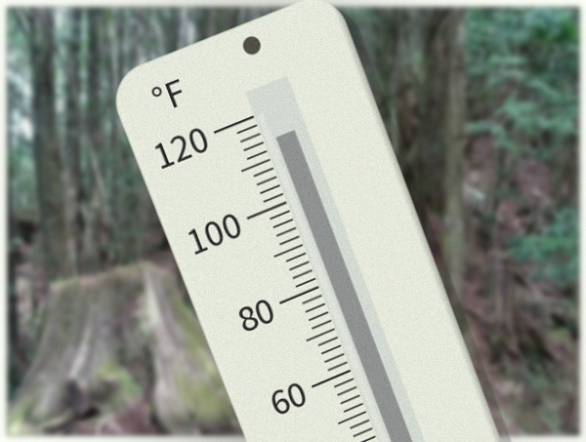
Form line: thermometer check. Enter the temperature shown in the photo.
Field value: 114 °F
